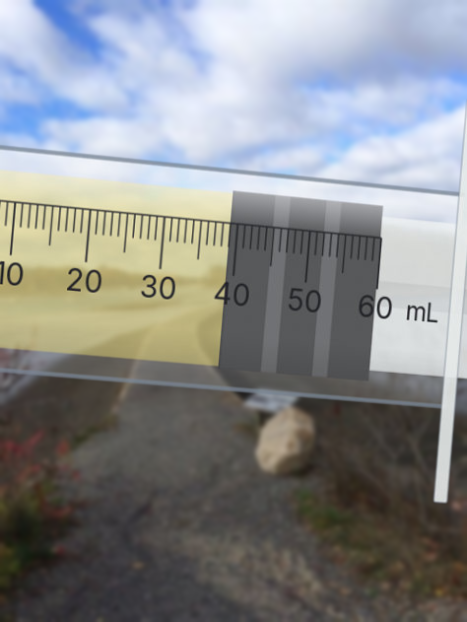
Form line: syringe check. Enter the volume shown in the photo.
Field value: 39 mL
